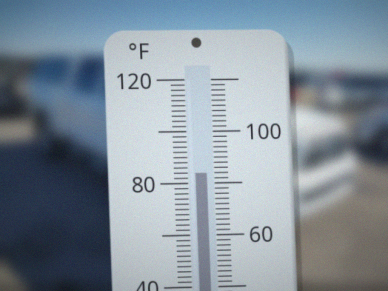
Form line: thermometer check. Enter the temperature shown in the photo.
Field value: 84 °F
